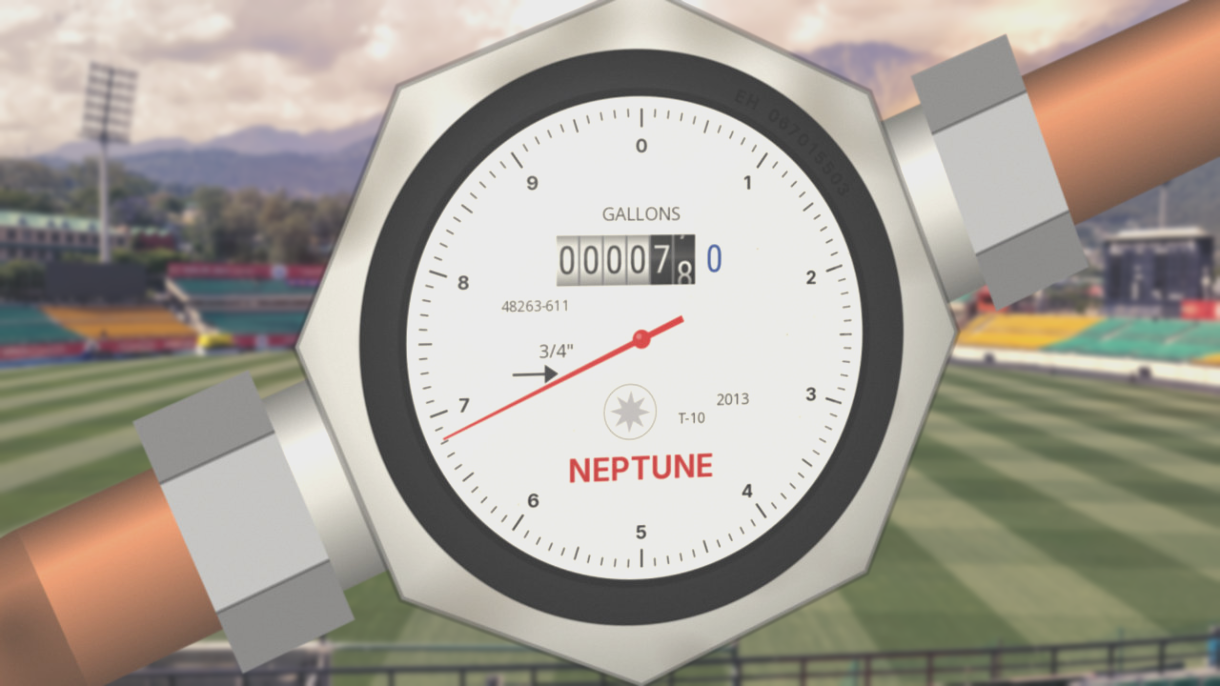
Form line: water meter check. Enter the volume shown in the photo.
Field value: 776.8 gal
